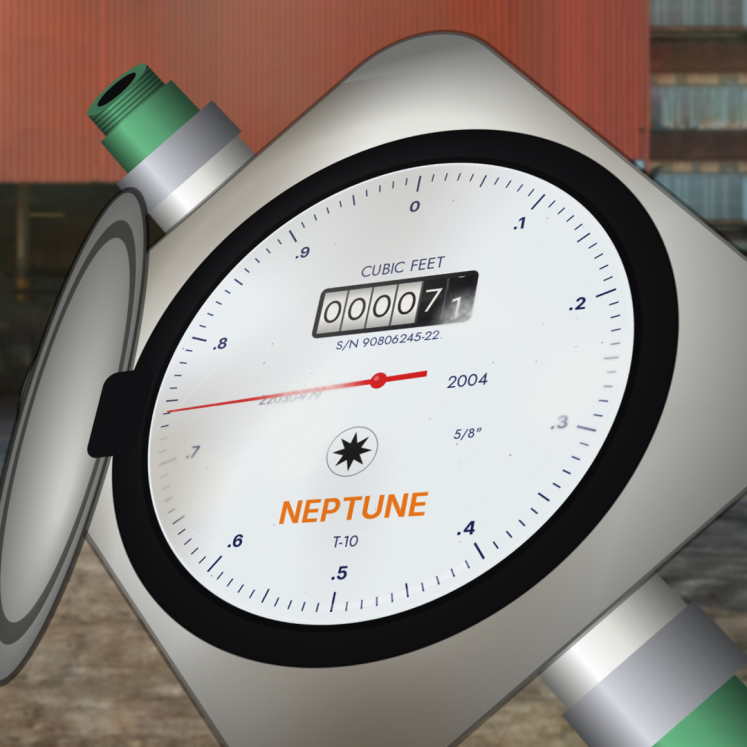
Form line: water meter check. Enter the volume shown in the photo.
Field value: 70.74 ft³
